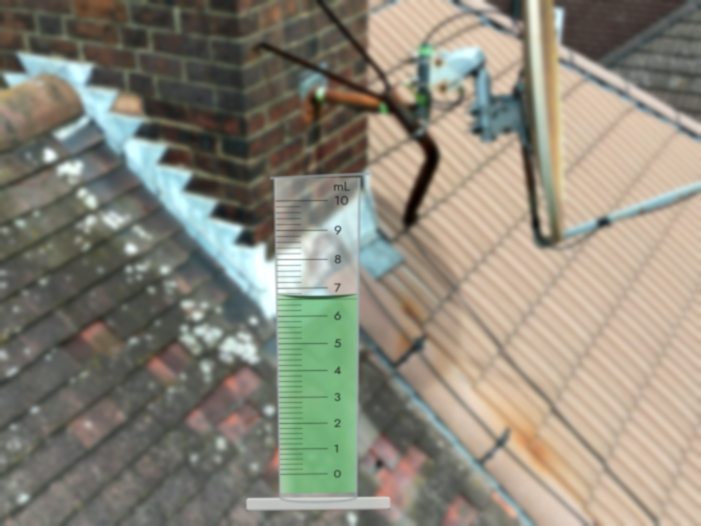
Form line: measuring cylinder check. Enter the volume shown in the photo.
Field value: 6.6 mL
